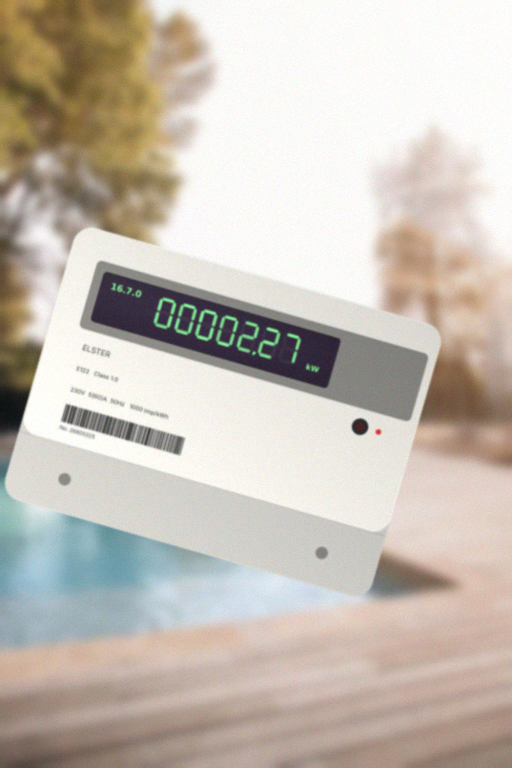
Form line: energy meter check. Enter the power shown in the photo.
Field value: 2.27 kW
